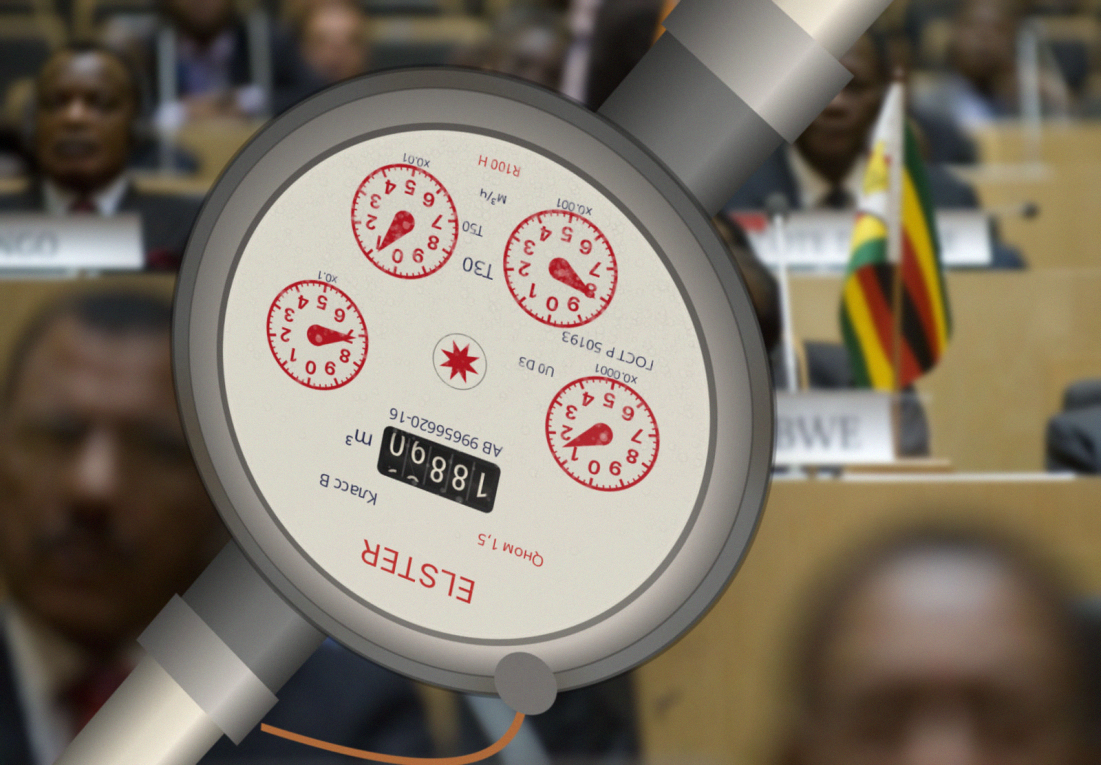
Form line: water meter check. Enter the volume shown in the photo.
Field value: 18889.7081 m³
